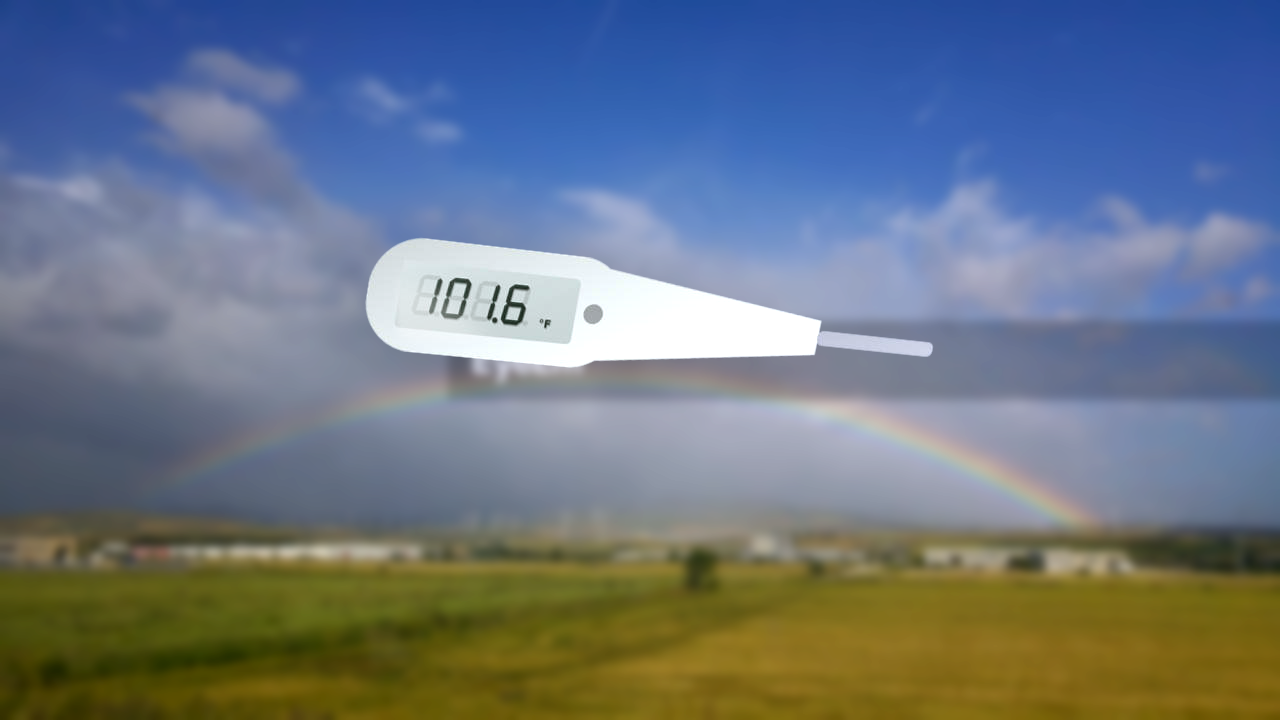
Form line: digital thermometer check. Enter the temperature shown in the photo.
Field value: 101.6 °F
